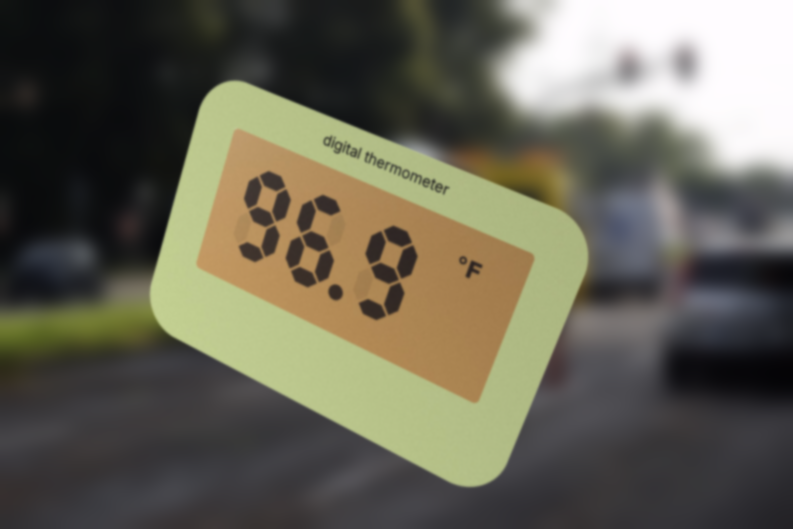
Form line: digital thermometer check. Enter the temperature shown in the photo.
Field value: 96.9 °F
